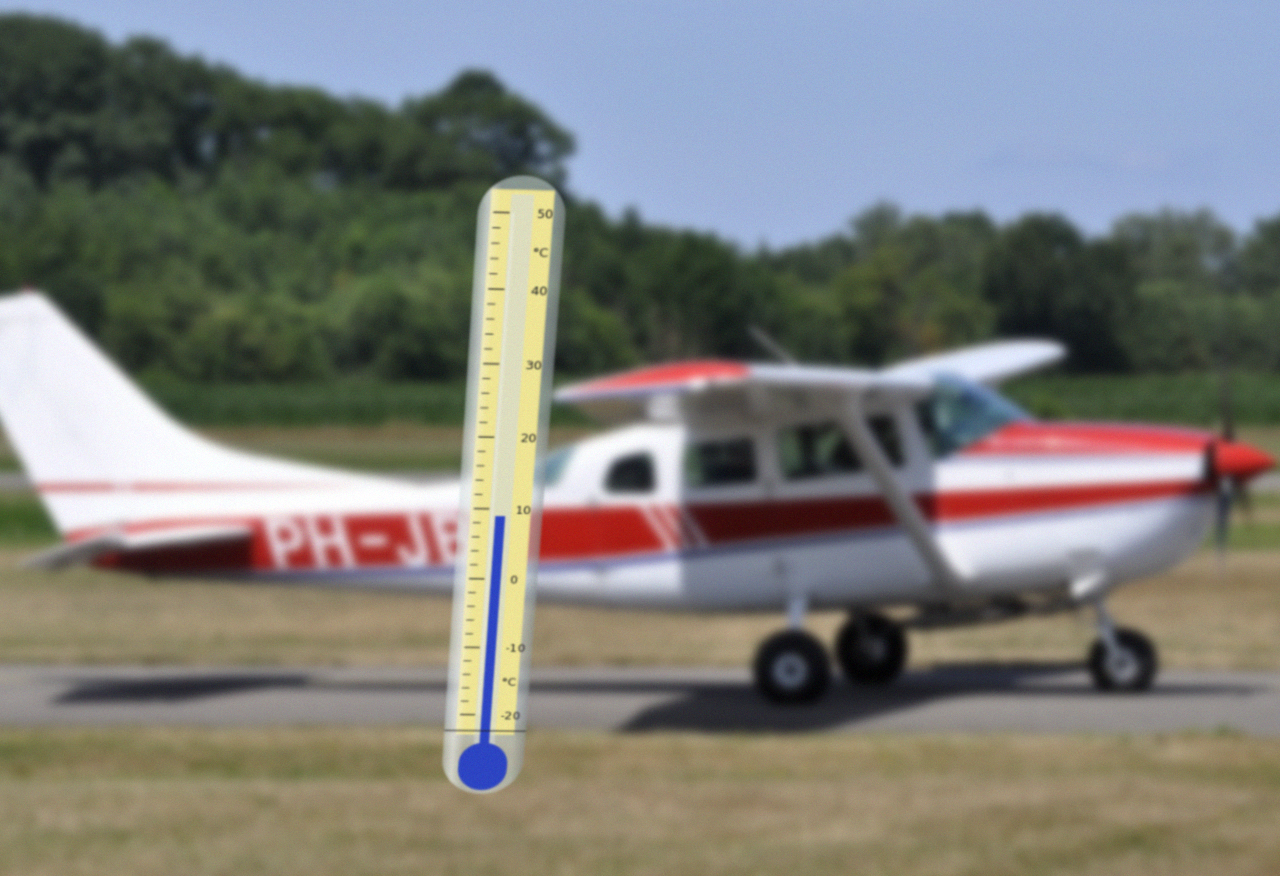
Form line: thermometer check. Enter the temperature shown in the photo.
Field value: 9 °C
